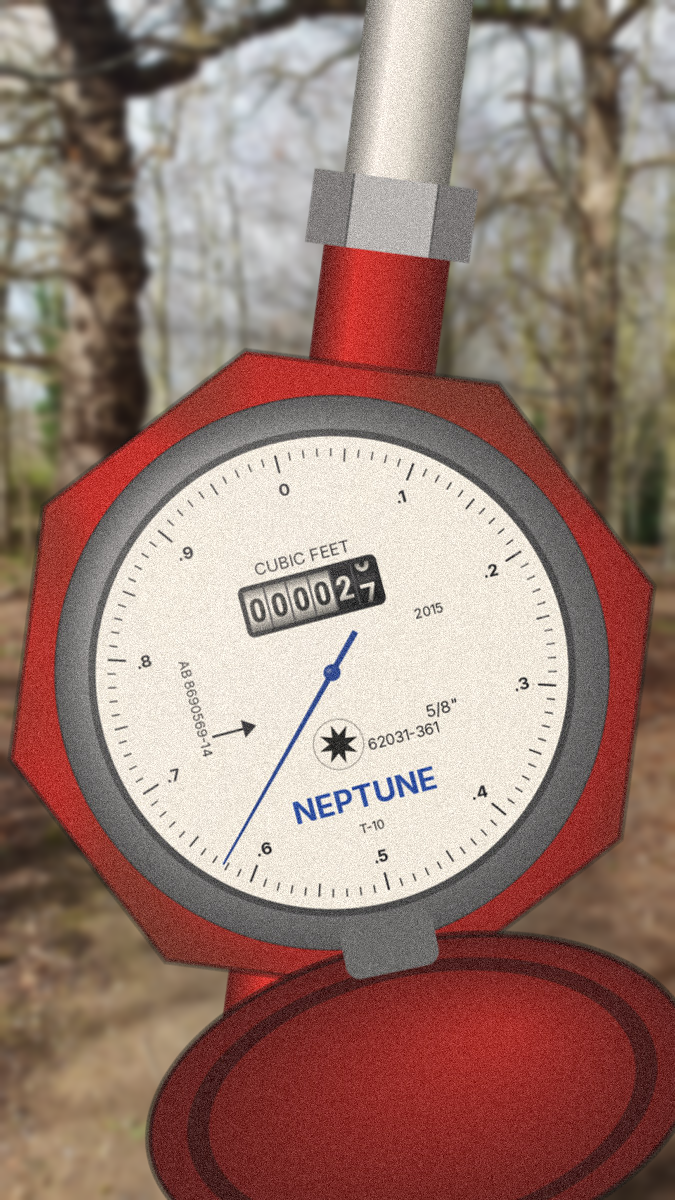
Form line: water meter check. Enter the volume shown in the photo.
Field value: 26.62 ft³
